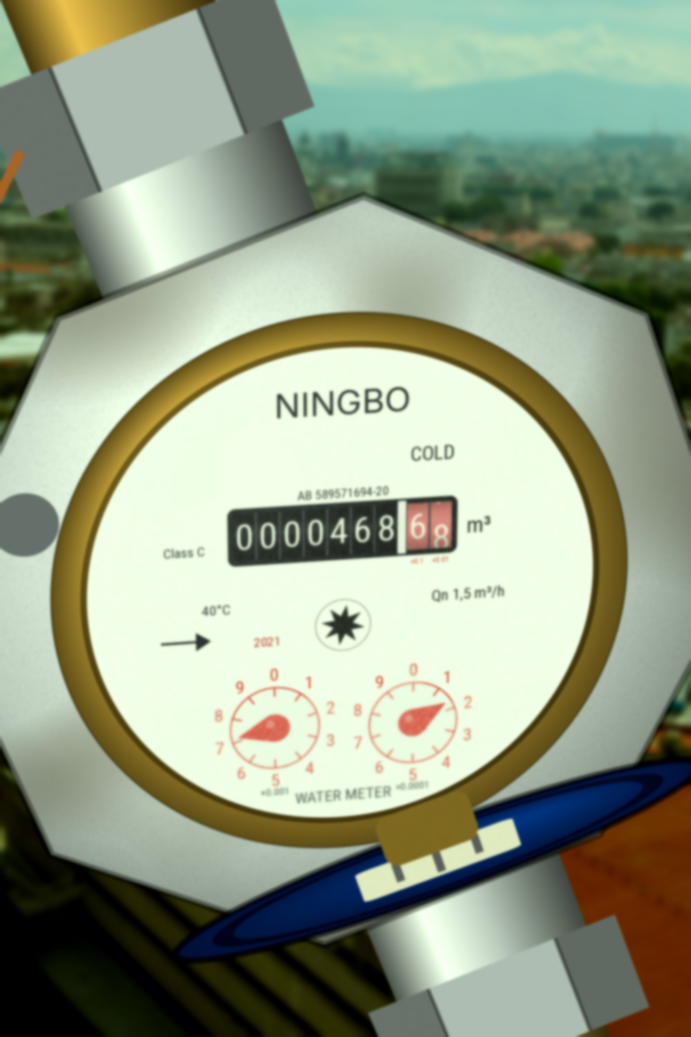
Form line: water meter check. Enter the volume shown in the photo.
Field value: 468.6771 m³
